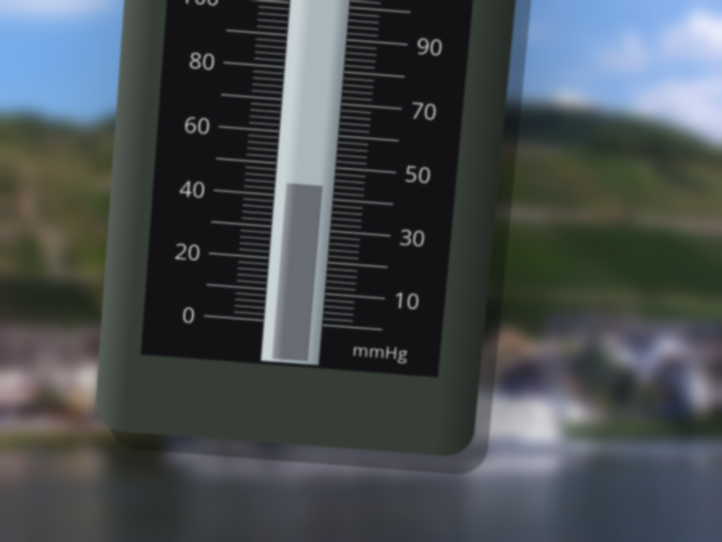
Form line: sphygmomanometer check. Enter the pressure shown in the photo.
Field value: 44 mmHg
